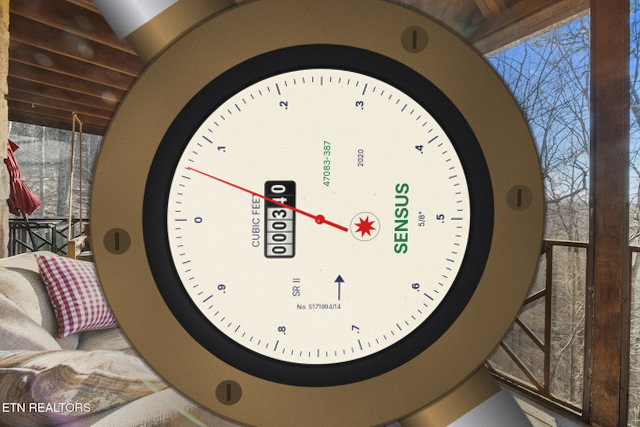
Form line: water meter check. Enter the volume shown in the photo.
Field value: 340.06 ft³
